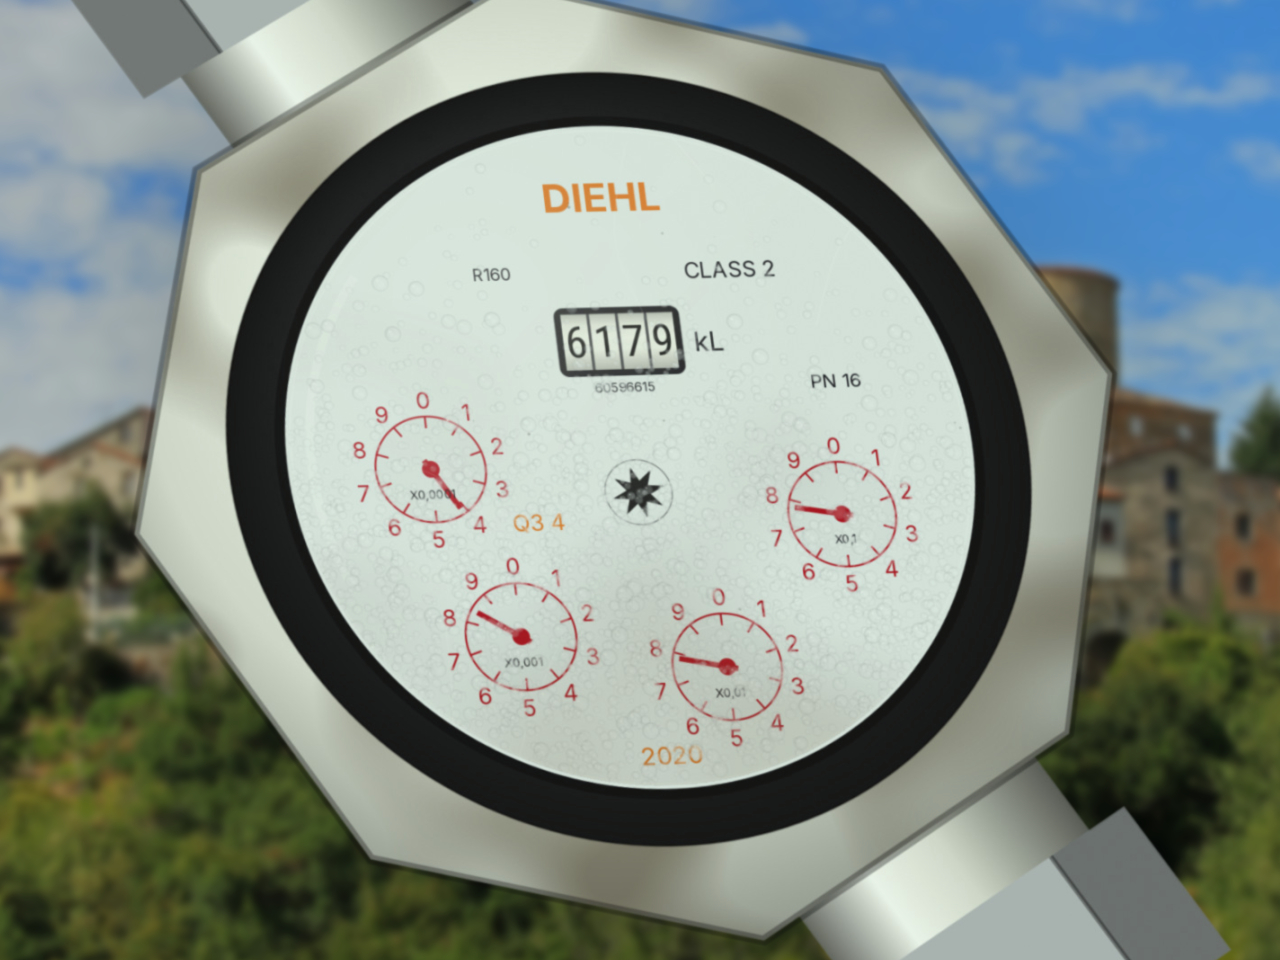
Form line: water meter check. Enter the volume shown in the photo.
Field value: 6179.7784 kL
